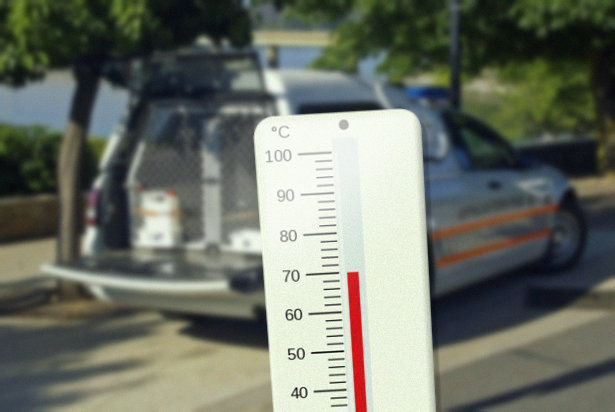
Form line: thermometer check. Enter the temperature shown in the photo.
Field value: 70 °C
